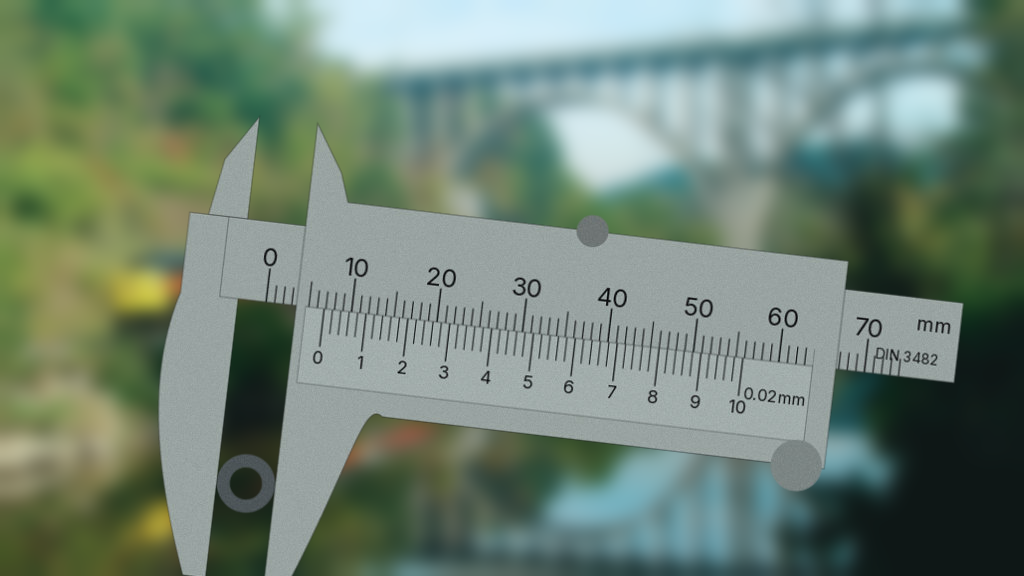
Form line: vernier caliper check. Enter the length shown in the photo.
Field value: 6.8 mm
